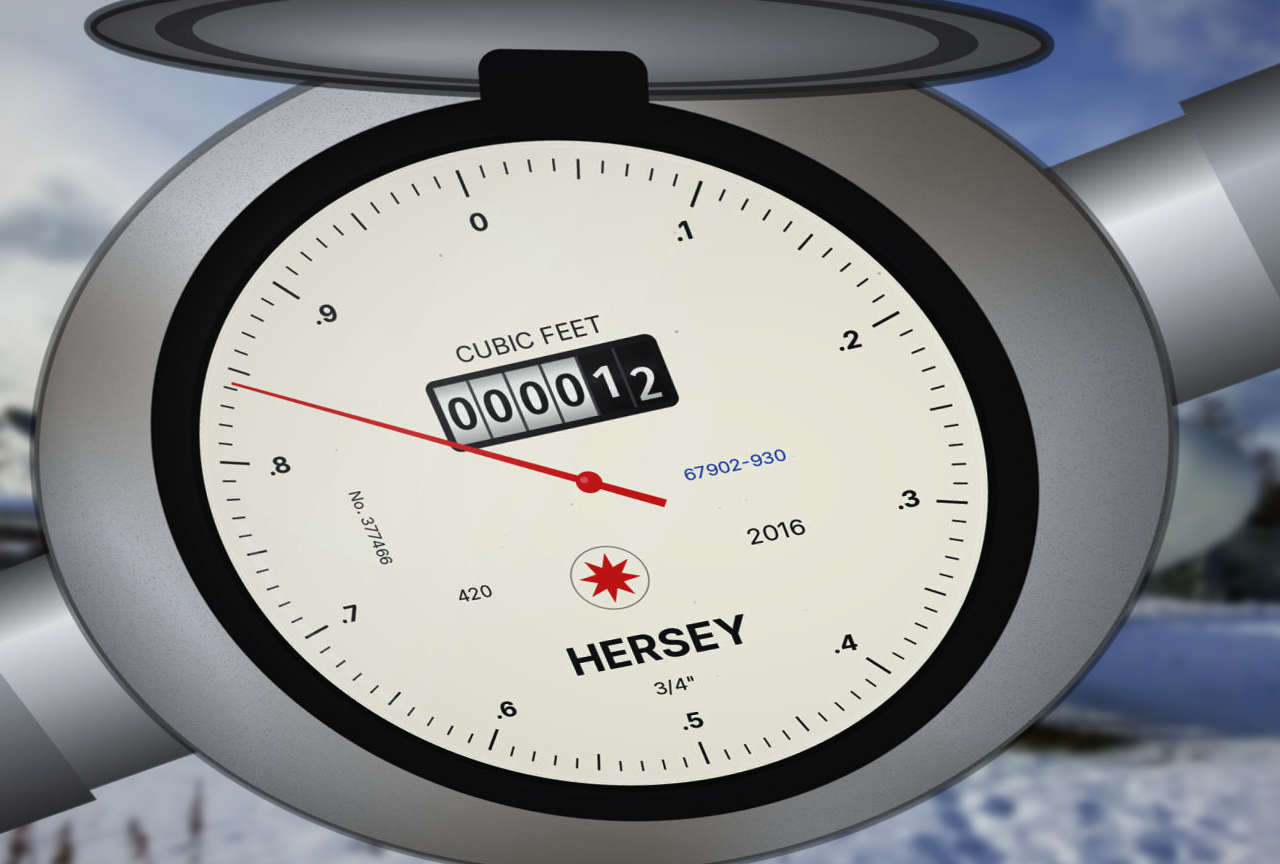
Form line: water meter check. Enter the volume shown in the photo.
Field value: 11.84 ft³
